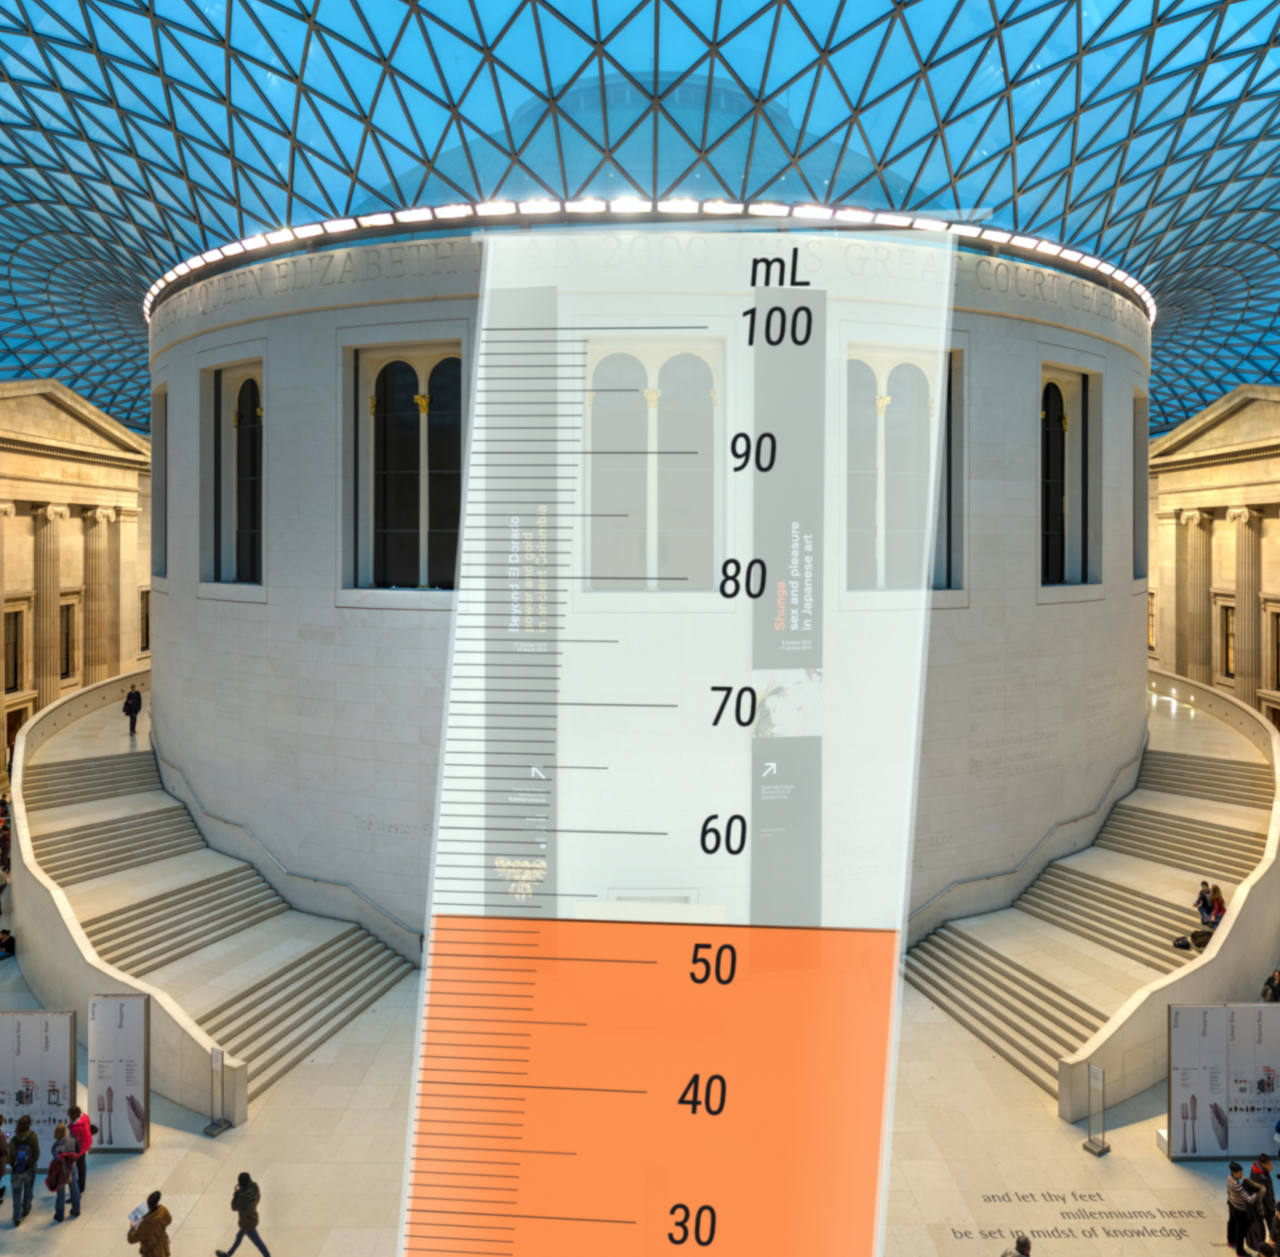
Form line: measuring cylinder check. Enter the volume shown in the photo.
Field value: 53 mL
